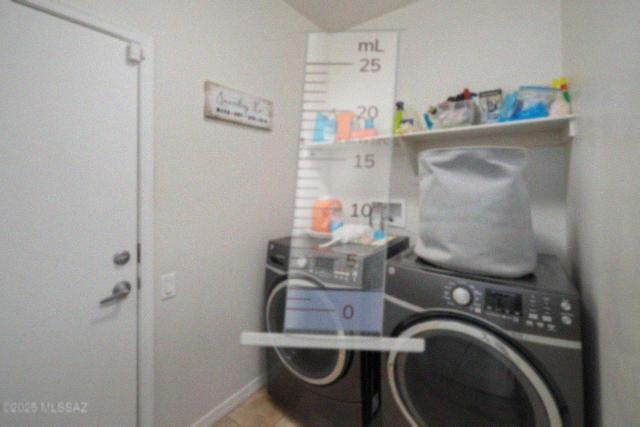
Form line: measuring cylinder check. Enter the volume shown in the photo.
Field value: 2 mL
